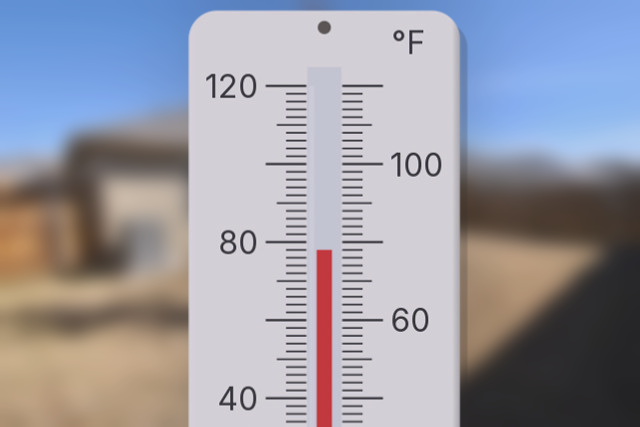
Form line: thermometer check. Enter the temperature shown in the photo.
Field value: 78 °F
